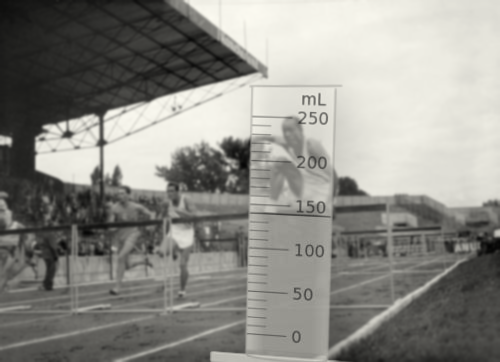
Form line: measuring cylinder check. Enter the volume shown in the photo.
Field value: 140 mL
